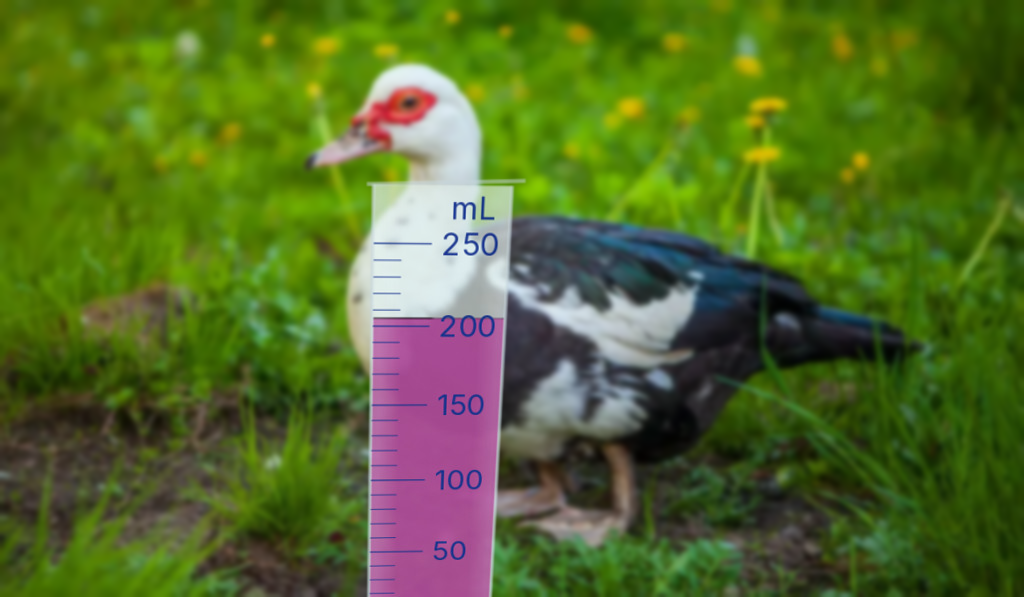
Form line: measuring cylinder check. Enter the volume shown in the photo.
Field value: 205 mL
